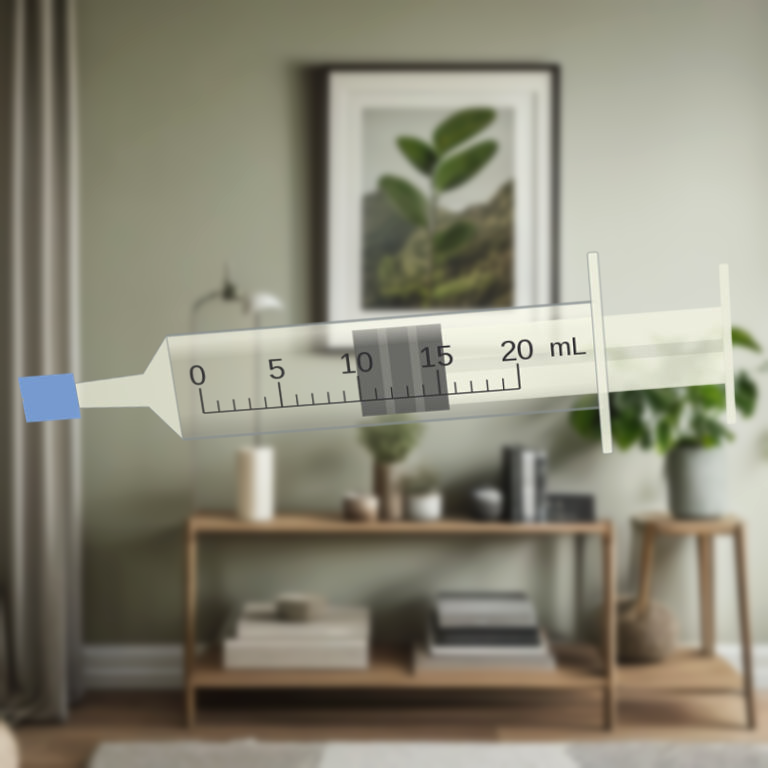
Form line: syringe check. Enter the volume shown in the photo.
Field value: 10 mL
